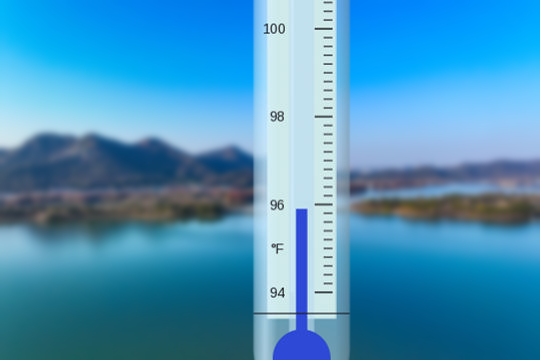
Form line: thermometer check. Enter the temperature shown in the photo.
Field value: 95.9 °F
